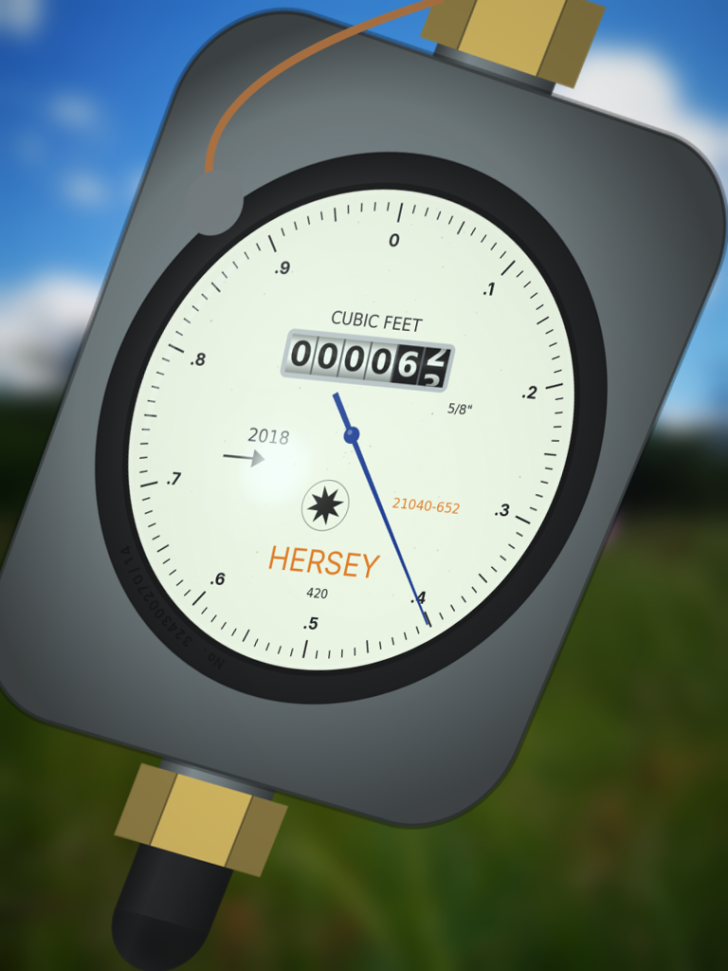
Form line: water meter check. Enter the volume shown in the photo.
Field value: 62.40 ft³
